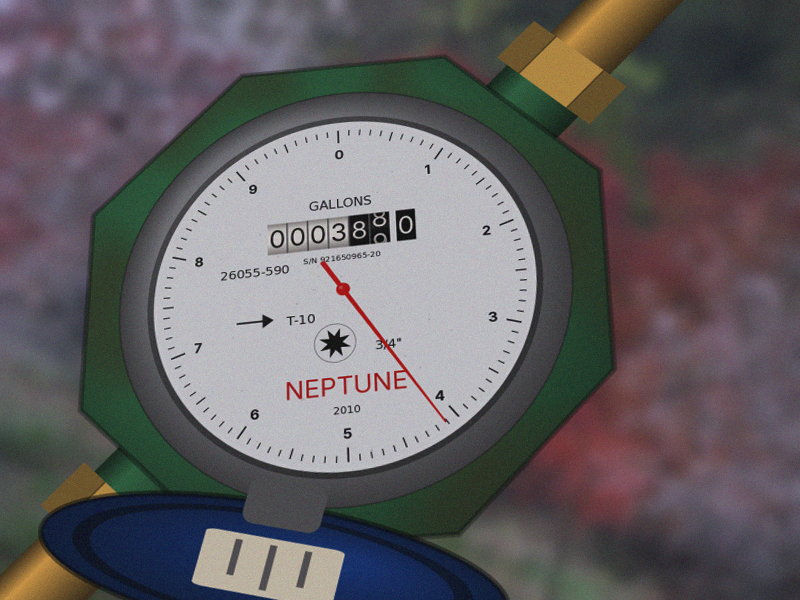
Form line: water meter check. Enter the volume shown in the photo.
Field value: 3884.1 gal
